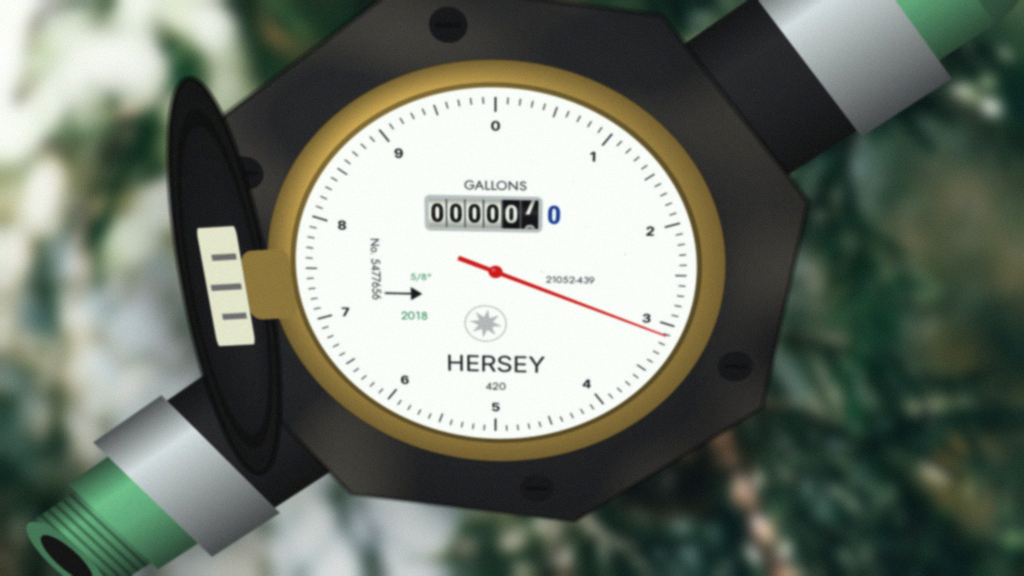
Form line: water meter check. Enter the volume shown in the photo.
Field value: 73.1 gal
